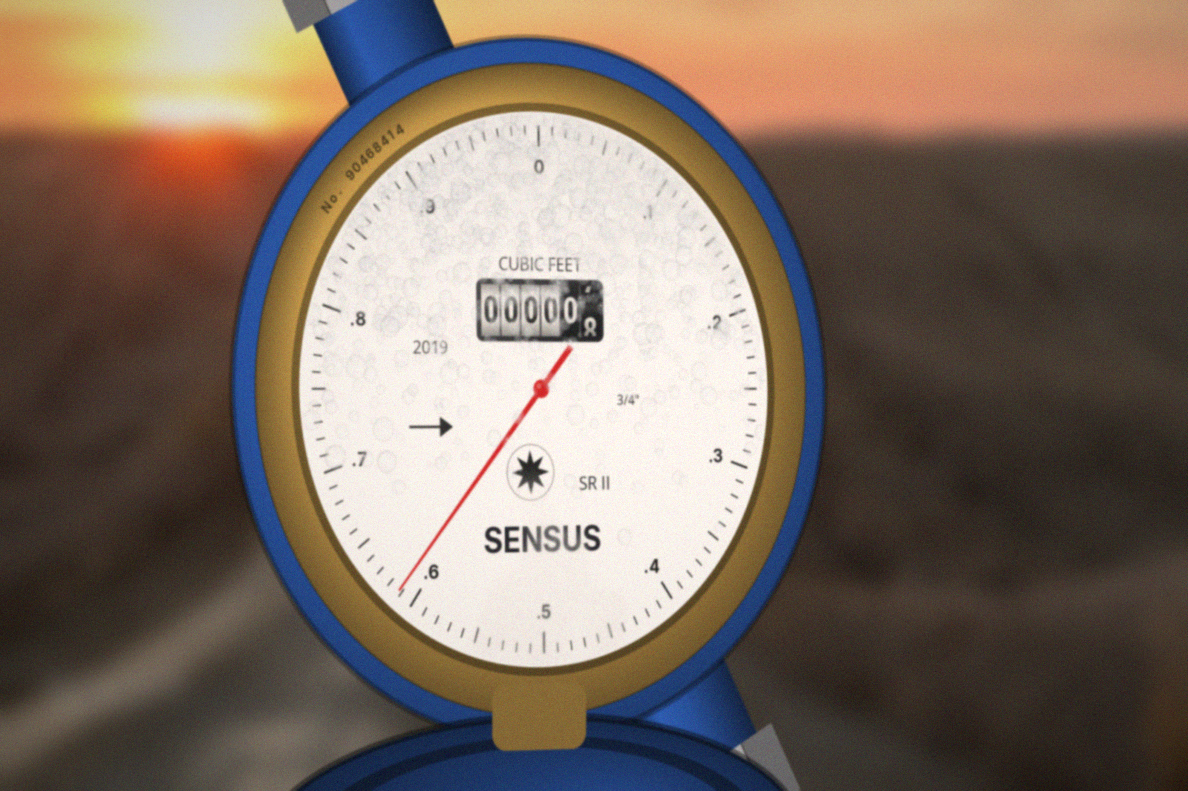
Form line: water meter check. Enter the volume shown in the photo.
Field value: 7.61 ft³
